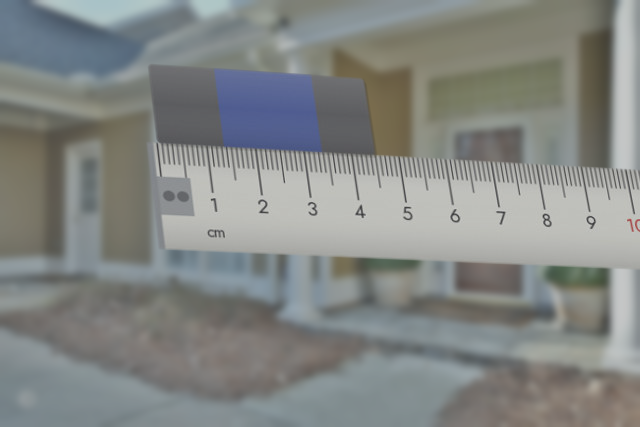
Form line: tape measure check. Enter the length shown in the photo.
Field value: 4.5 cm
